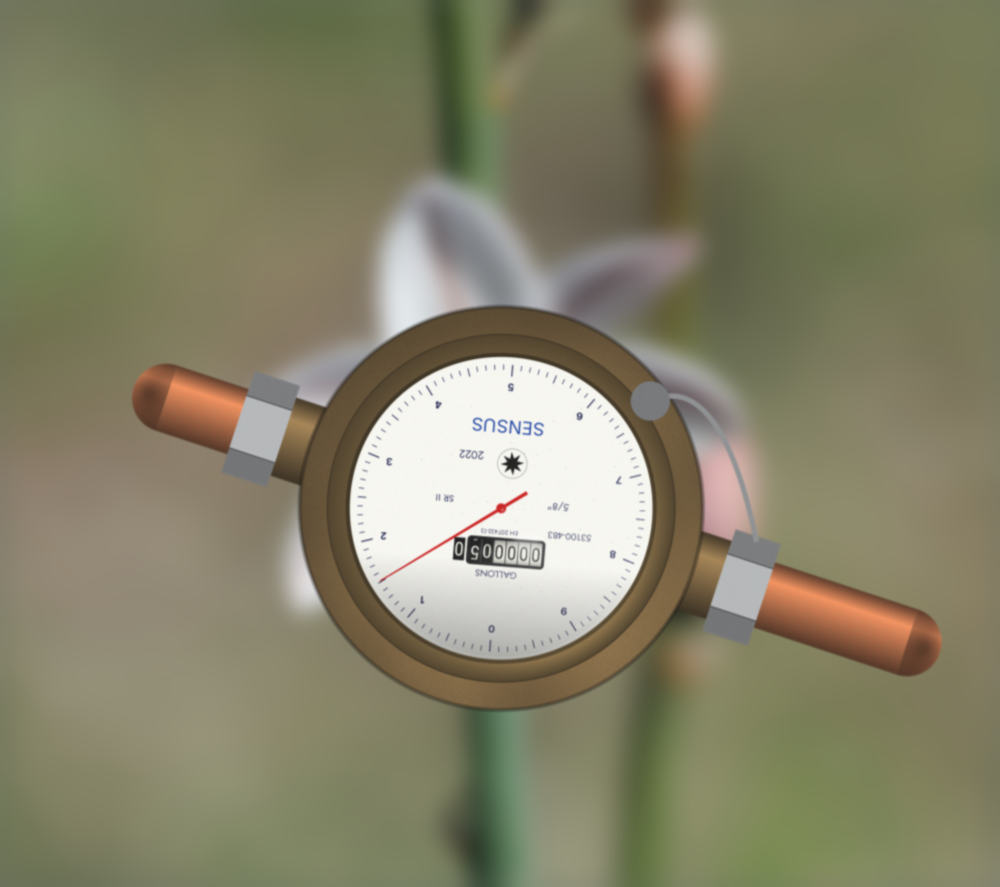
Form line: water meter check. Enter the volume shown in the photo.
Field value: 51.5 gal
